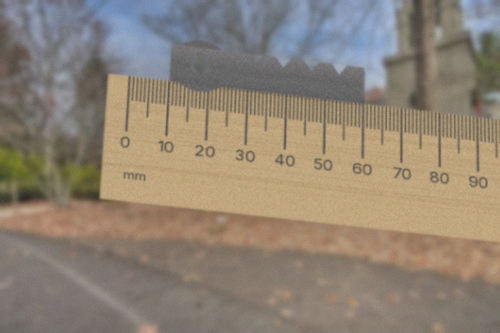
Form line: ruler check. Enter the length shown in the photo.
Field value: 50 mm
